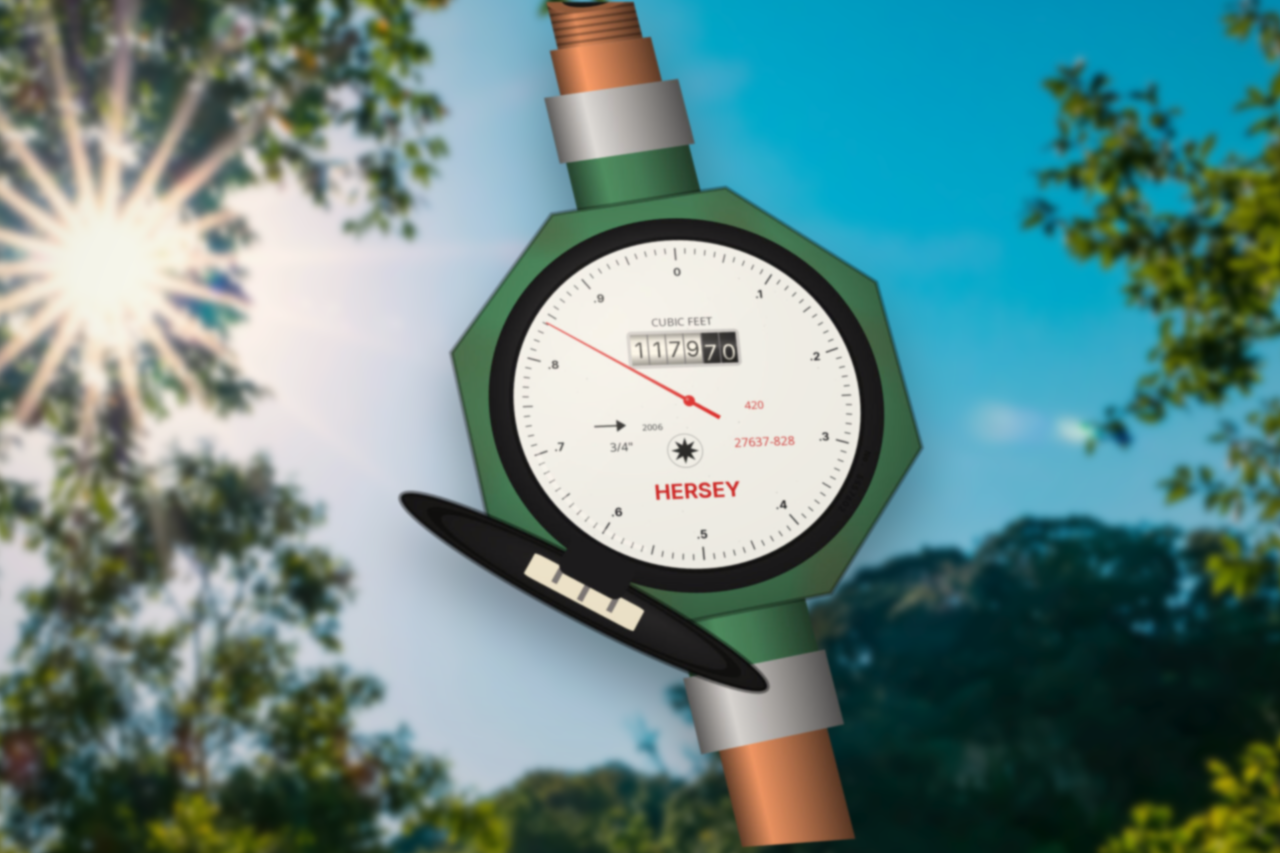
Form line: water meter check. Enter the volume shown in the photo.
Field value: 117969.84 ft³
